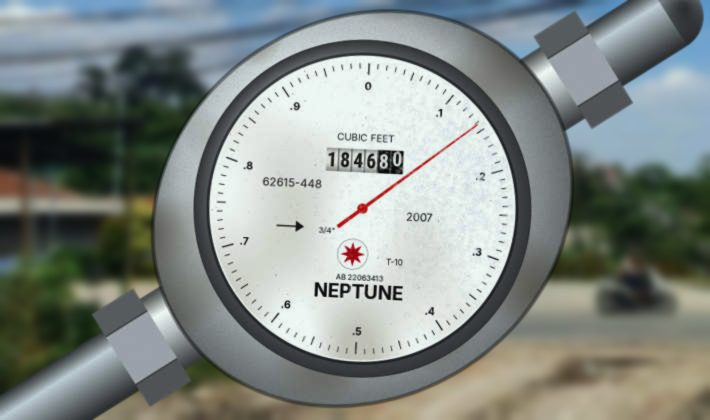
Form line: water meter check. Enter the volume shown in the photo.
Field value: 184680.14 ft³
